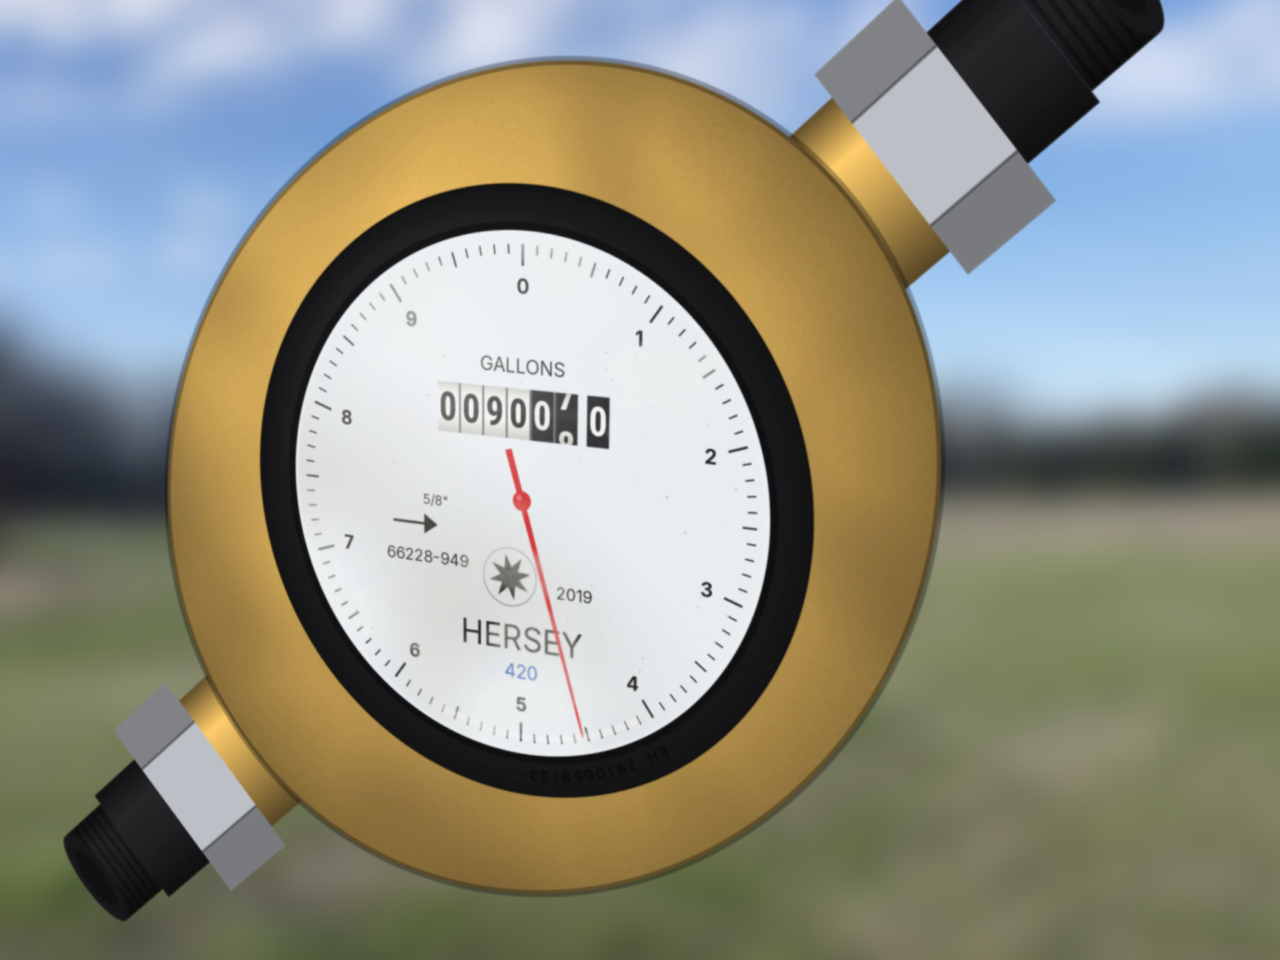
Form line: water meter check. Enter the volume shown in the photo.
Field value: 90074.5 gal
